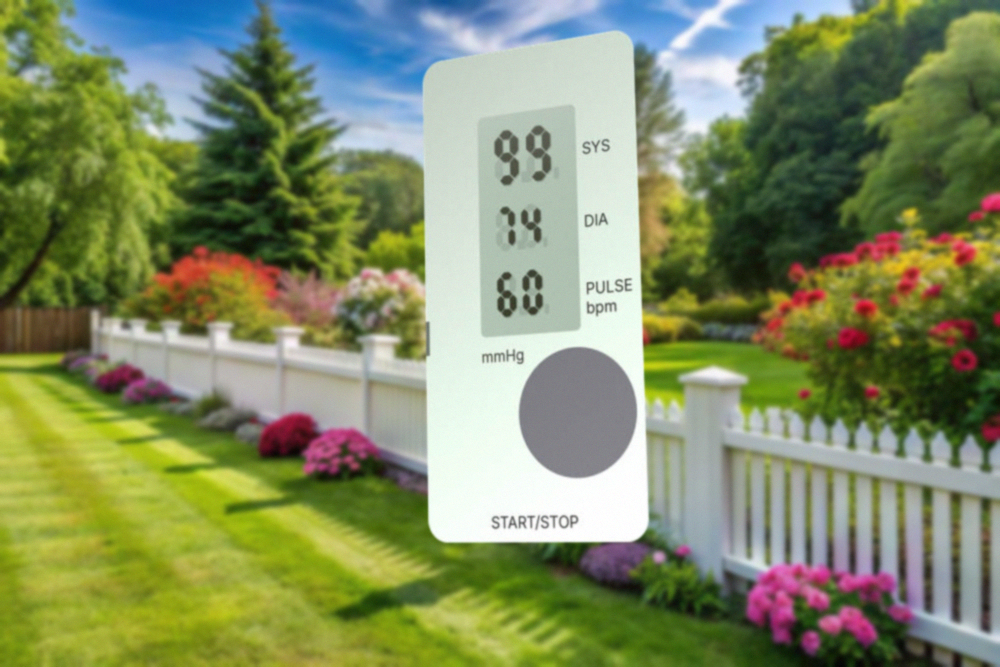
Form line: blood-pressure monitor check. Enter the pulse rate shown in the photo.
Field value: 60 bpm
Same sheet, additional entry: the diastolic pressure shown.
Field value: 74 mmHg
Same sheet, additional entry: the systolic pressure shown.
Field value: 99 mmHg
